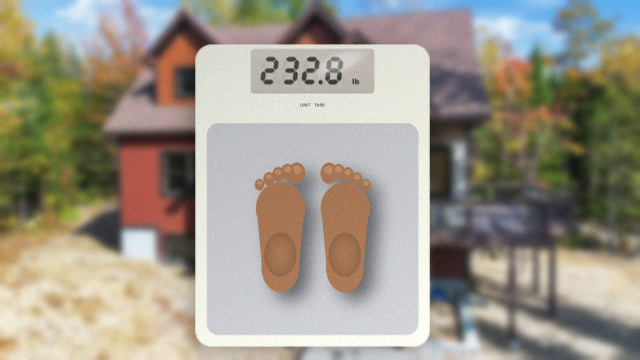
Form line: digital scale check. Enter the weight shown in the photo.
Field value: 232.8 lb
